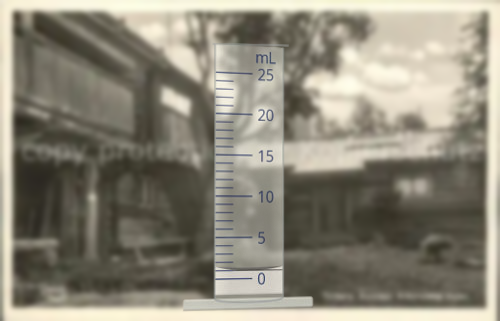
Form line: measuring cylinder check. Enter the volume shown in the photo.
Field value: 1 mL
